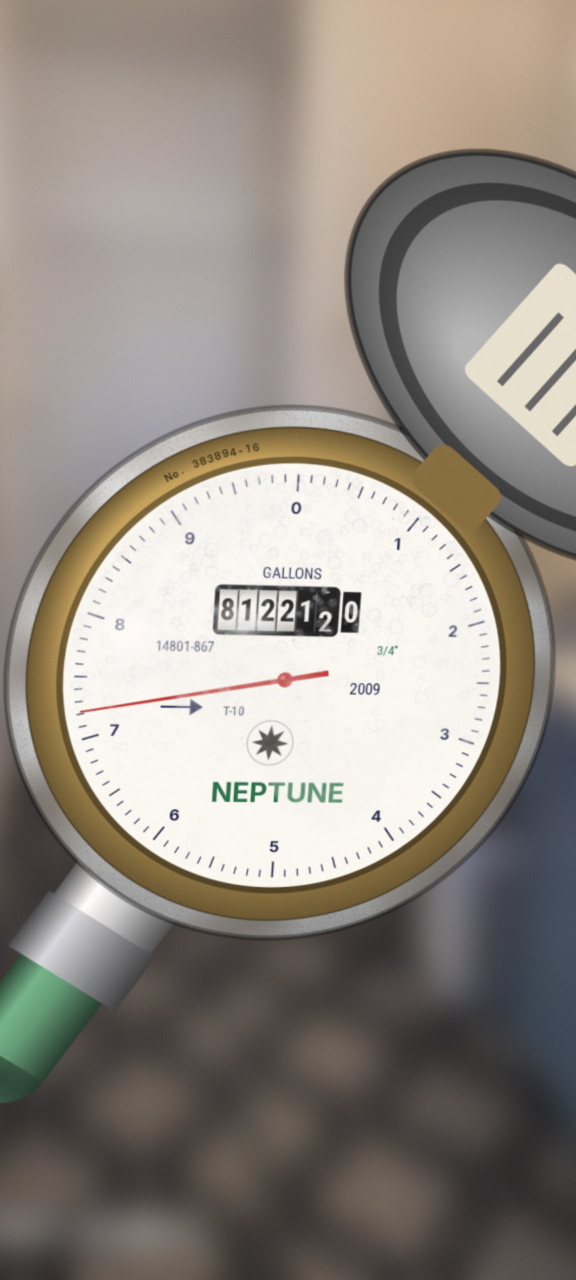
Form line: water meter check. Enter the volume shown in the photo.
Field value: 8122117.2 gal
